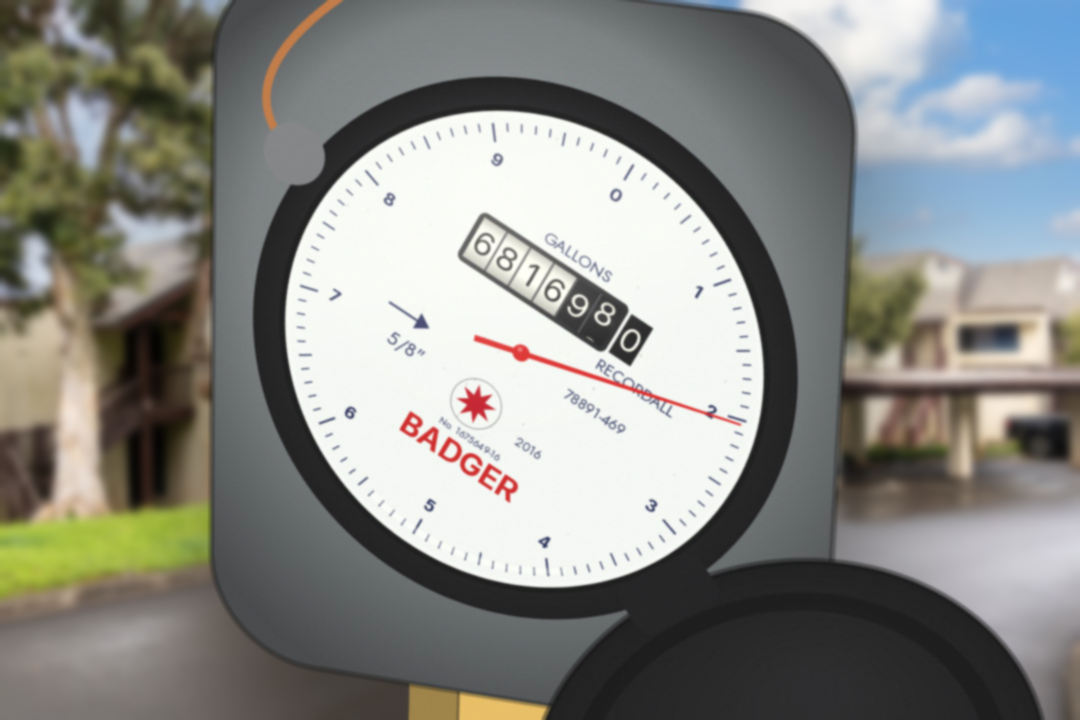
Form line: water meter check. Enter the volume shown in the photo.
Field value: 6816982.0 gal
